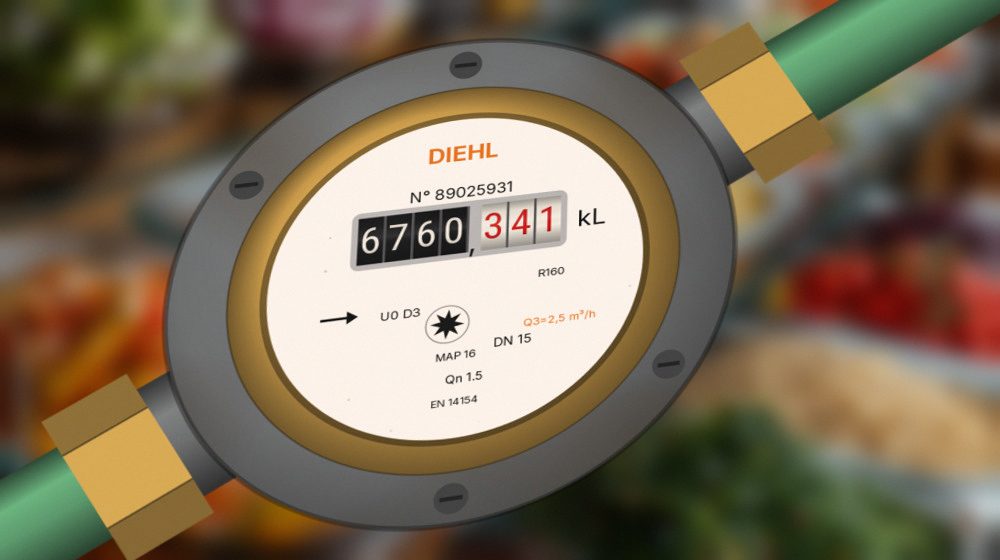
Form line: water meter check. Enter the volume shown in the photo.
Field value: 6760.341 kL
